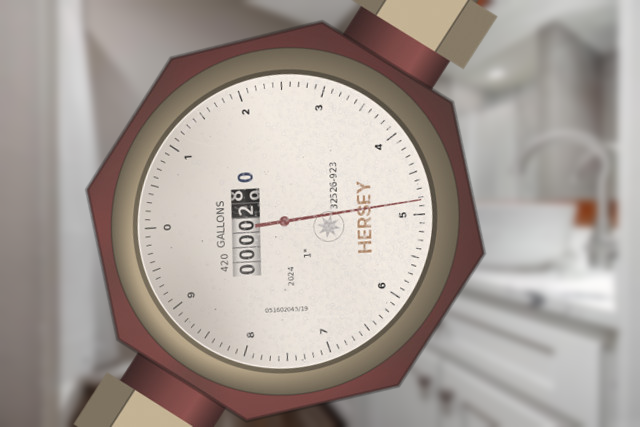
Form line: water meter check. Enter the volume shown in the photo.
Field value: 284.8 gal
